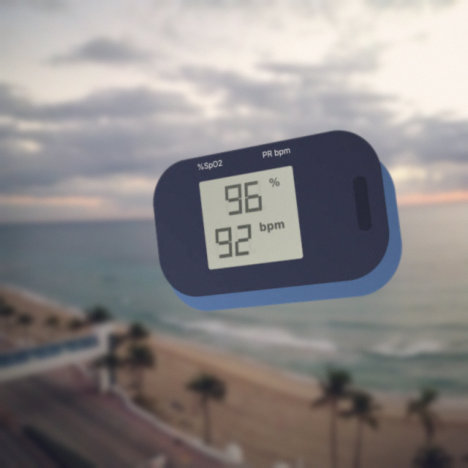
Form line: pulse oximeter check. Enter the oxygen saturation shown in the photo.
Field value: 96 %
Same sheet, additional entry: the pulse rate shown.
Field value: 92 bpm
